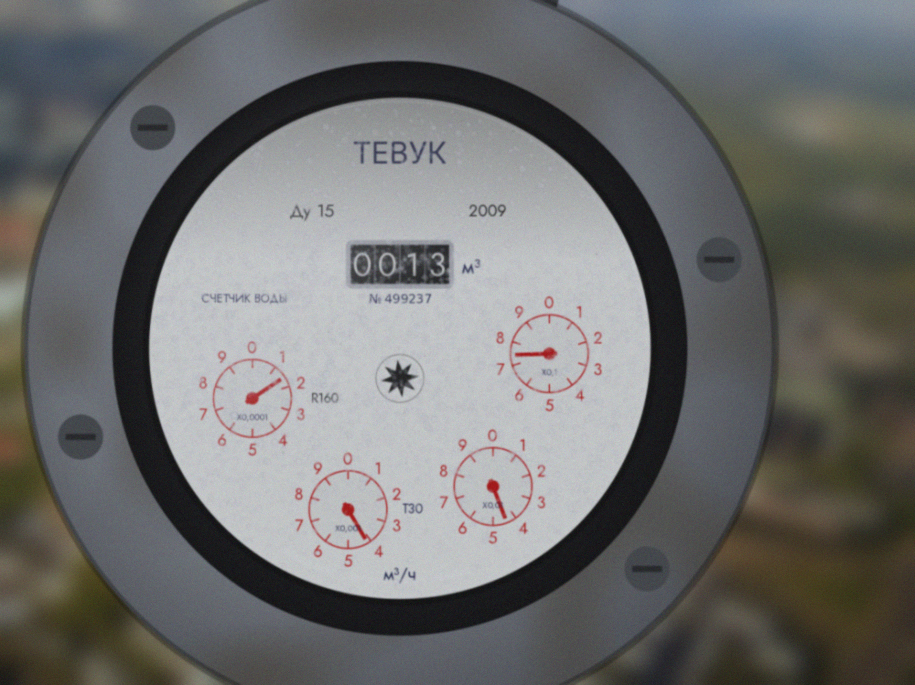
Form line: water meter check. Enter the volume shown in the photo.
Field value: 13.7441 m³
